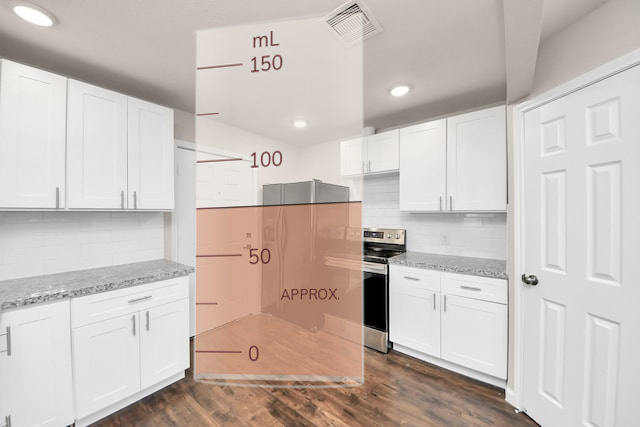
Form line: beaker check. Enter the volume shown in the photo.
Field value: 75 mL
